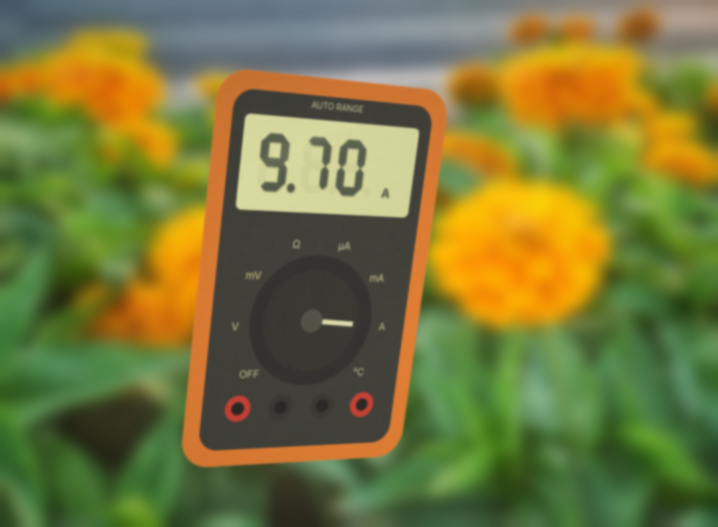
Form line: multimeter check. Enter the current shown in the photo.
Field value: 9.70 A
